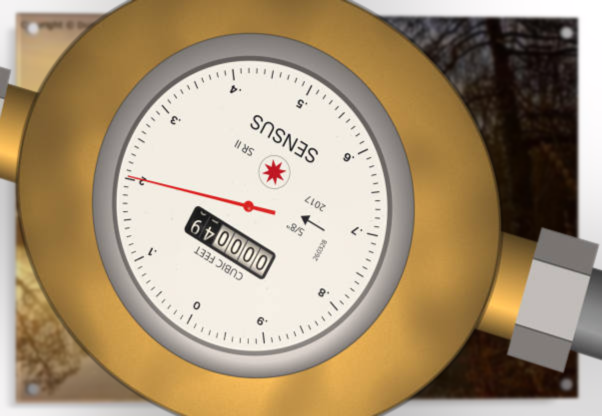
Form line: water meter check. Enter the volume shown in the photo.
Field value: 49.20 ft³
